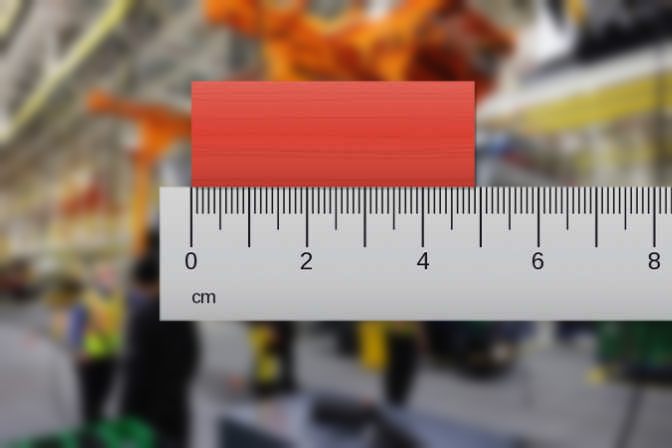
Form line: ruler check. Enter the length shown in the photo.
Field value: 4.9 cm
